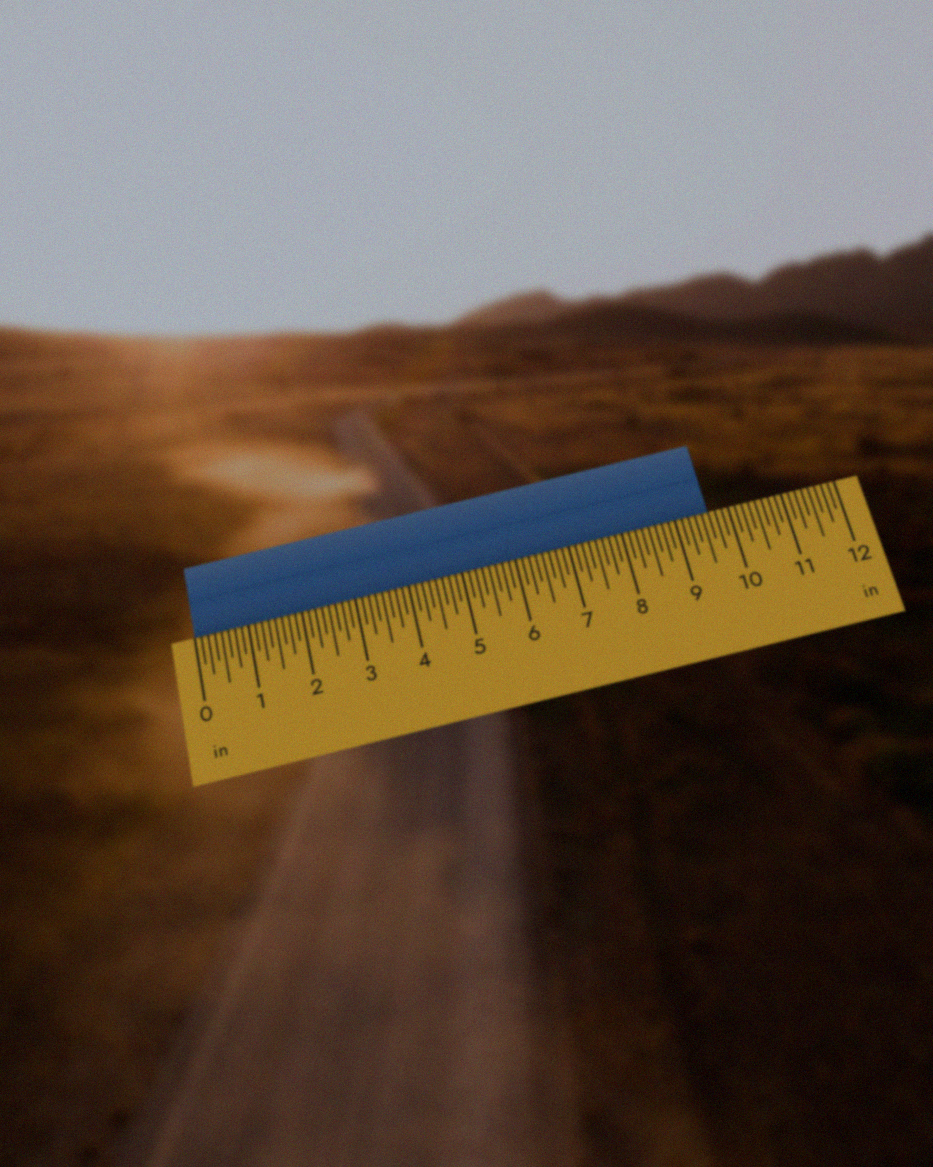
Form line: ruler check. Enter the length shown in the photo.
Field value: 9.625 in
